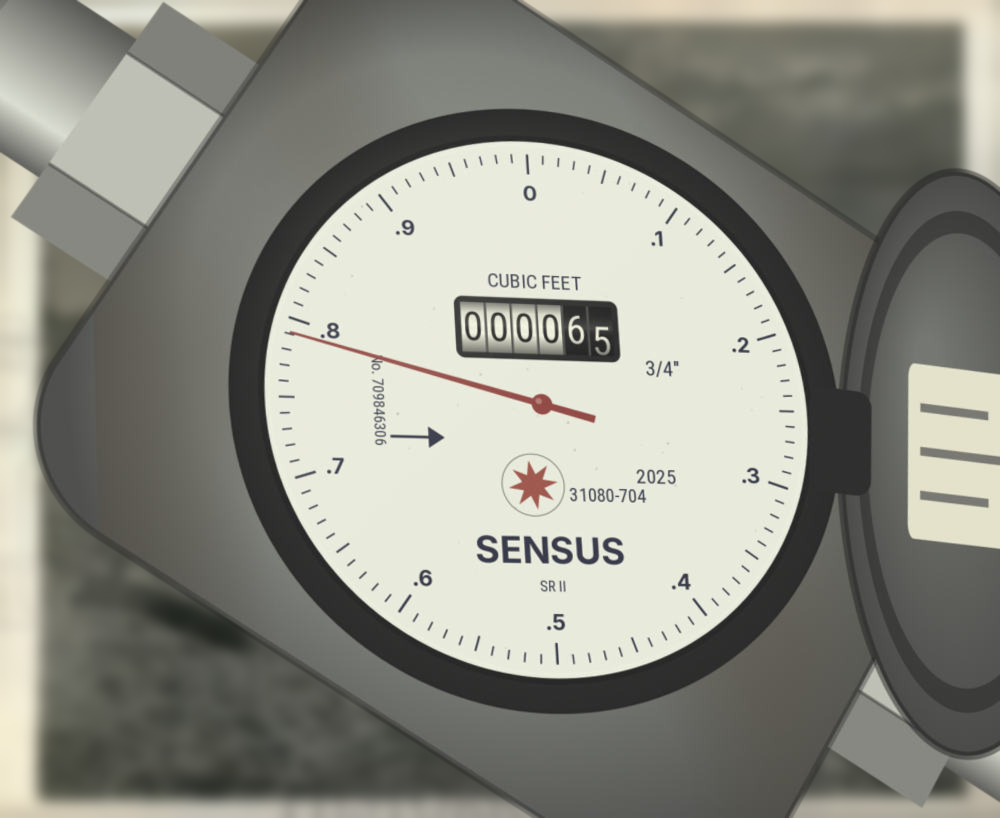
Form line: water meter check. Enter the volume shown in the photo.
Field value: 64.79 ft³
